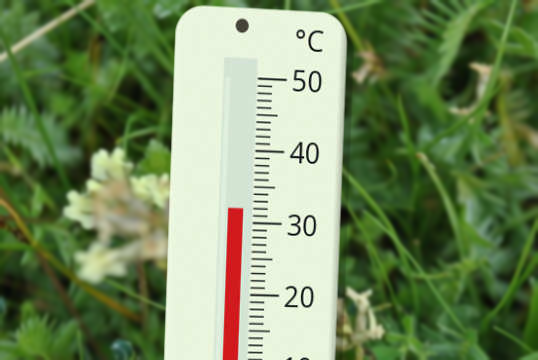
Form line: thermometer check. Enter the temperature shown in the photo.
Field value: 32 °C
